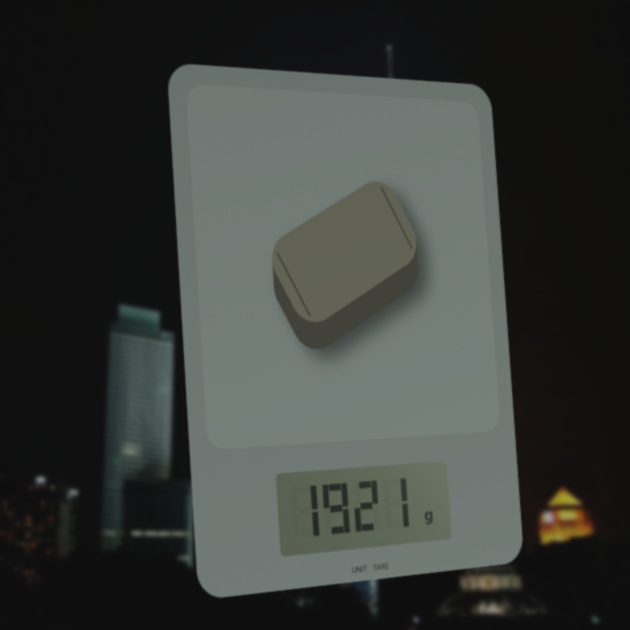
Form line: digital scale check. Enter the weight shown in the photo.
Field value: 1921 g
